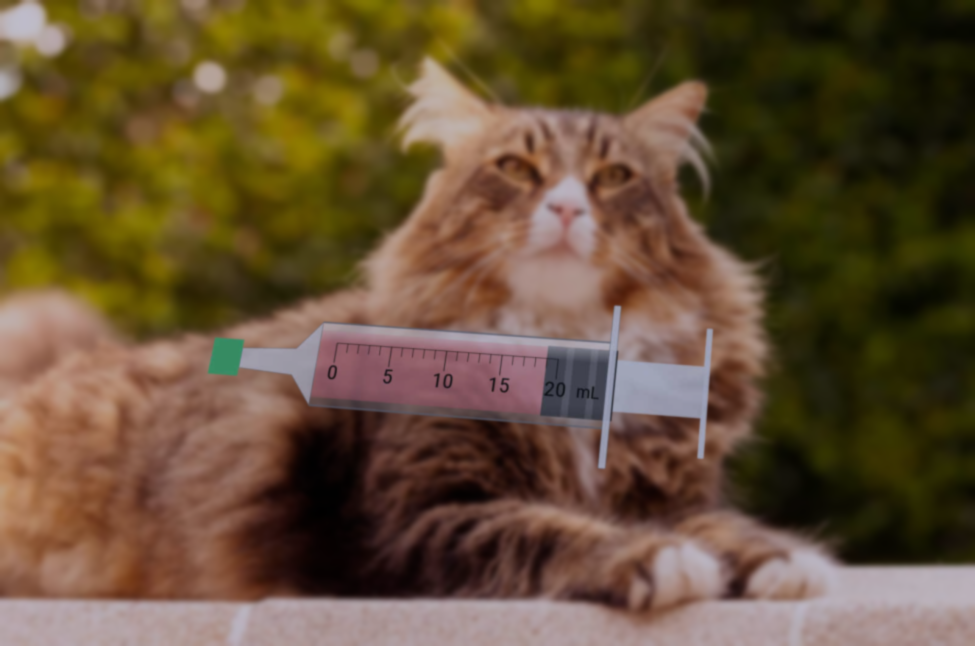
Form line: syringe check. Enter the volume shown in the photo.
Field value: 19 mL
